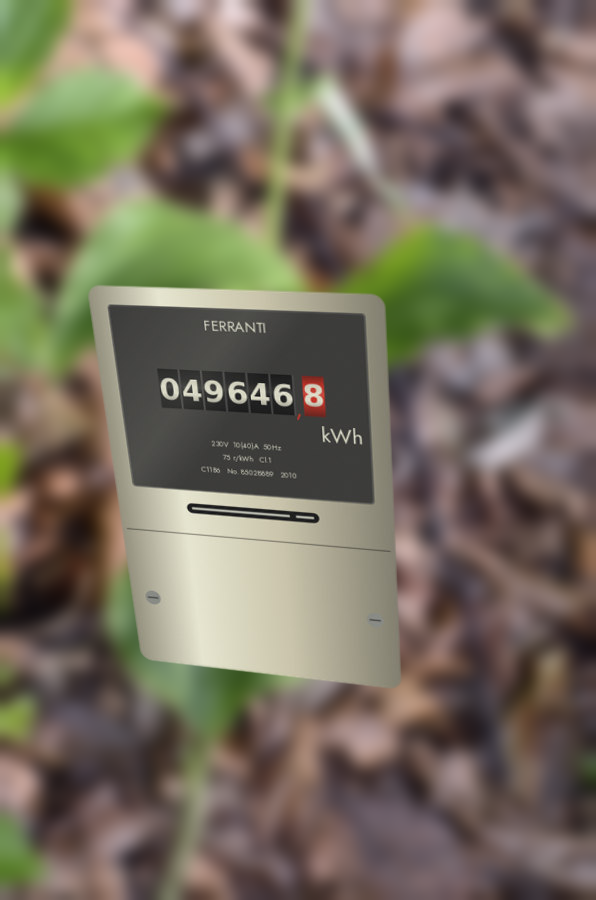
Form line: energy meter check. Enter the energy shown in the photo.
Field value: 49646.8 kWh
